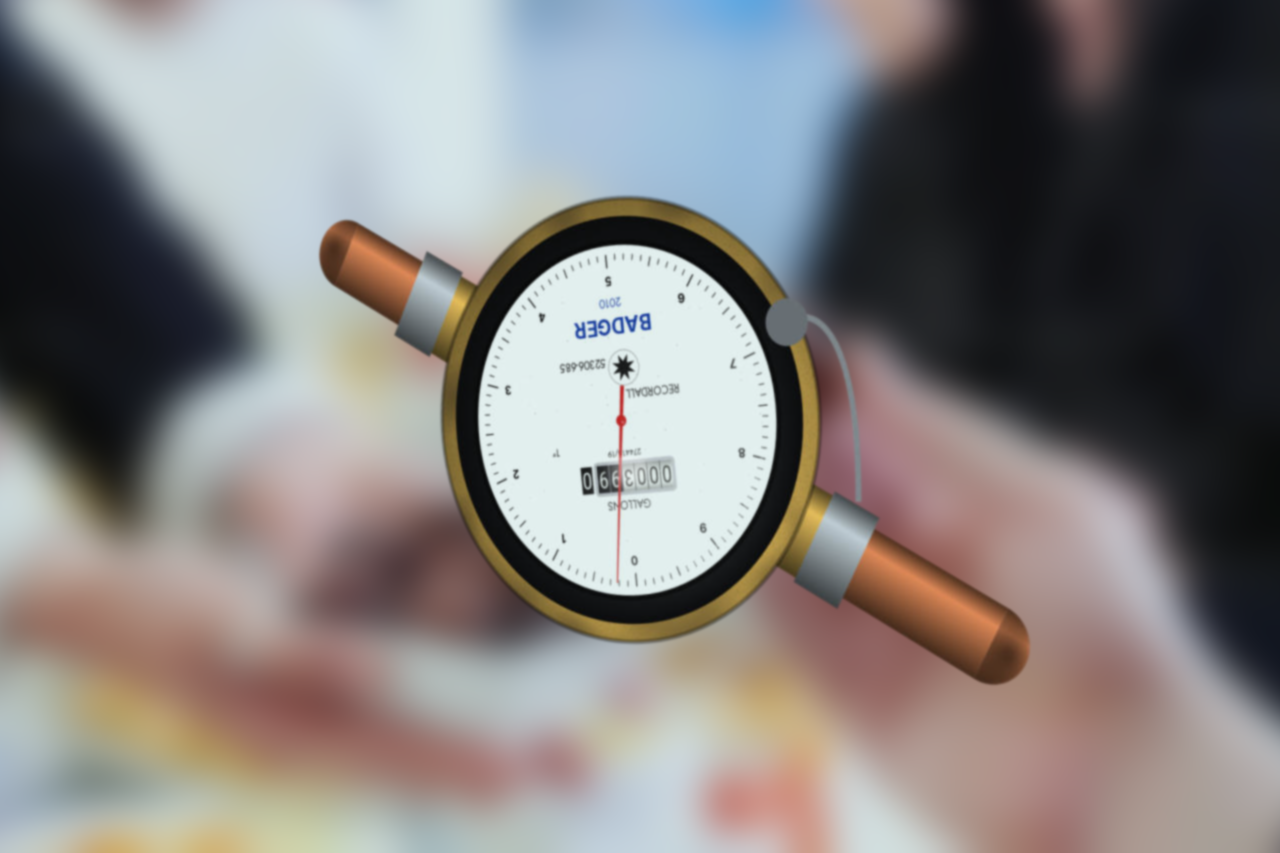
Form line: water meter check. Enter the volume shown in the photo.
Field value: 3990.2 gal
